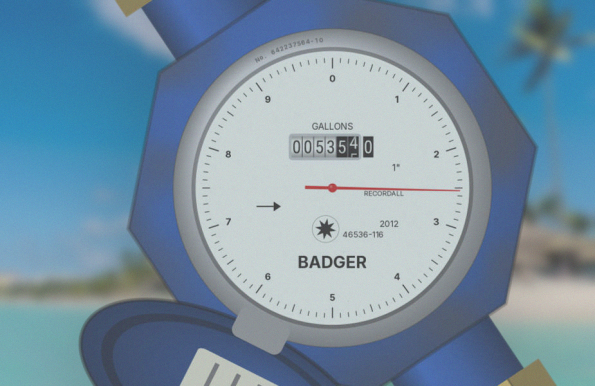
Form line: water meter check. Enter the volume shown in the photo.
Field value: 53542.5 gal
